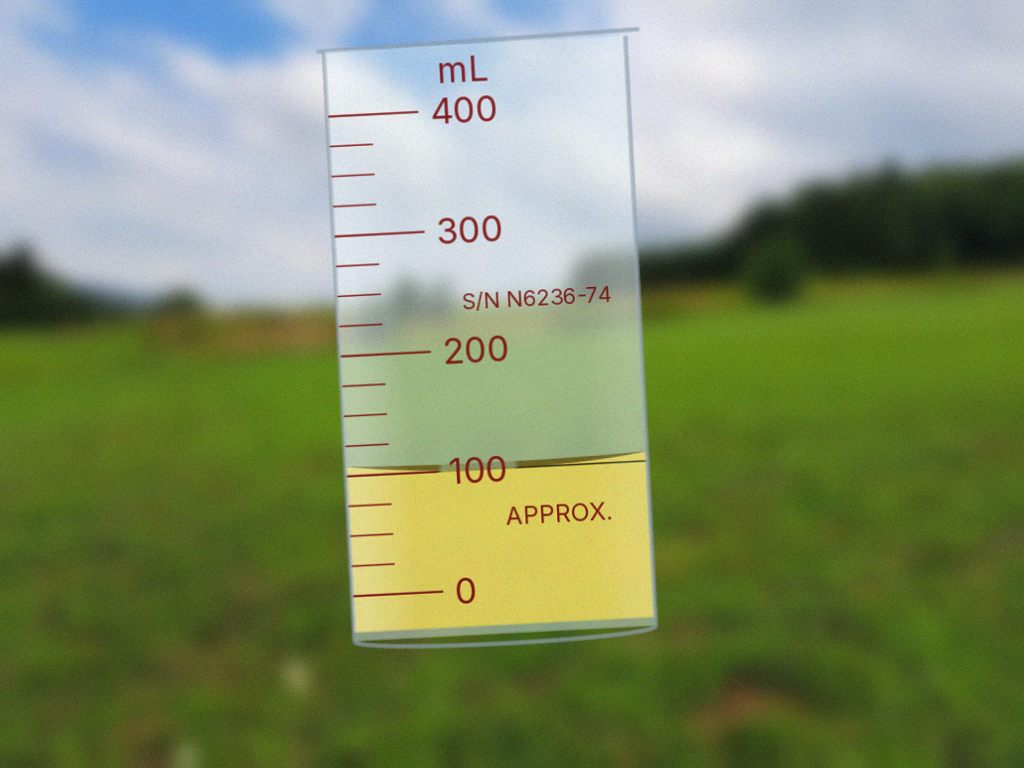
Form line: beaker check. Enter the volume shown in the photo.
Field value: 100 mL
